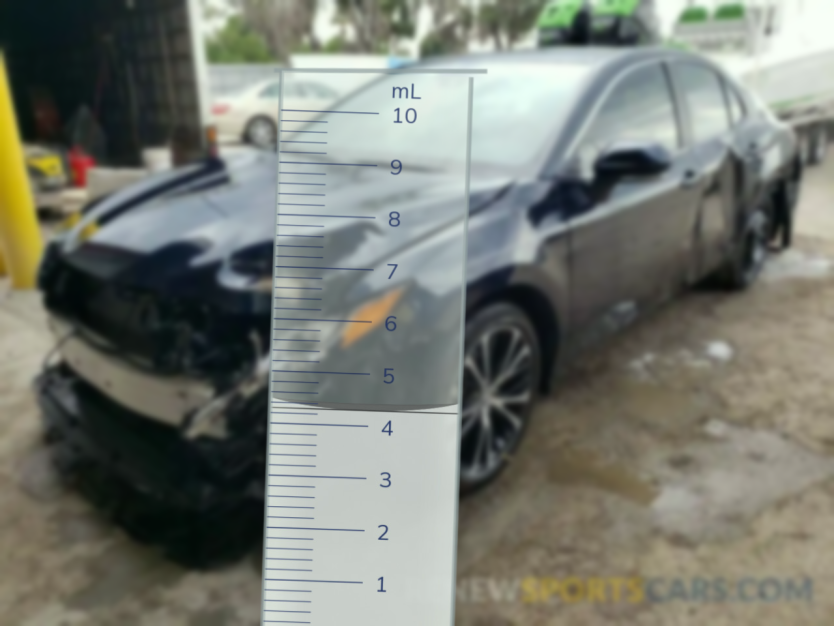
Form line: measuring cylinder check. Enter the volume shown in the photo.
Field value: 4.3 mL
